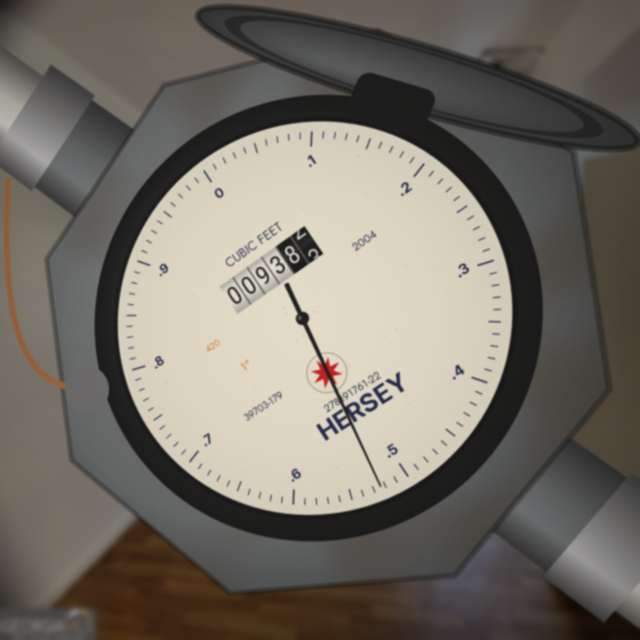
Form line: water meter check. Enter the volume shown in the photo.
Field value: 9382.52 ft³
